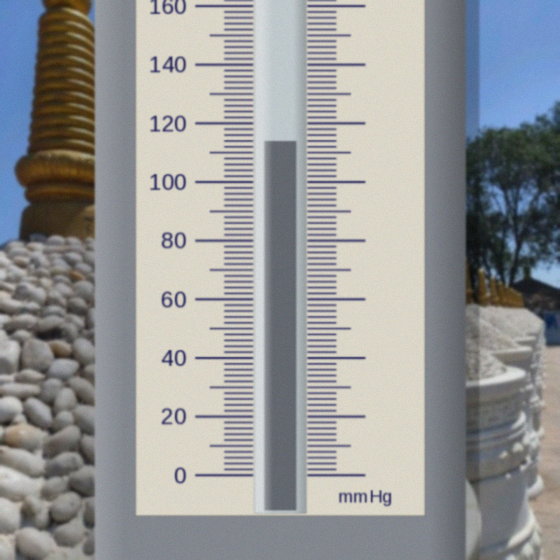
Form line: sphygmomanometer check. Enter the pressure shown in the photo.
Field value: 114 mmHg
